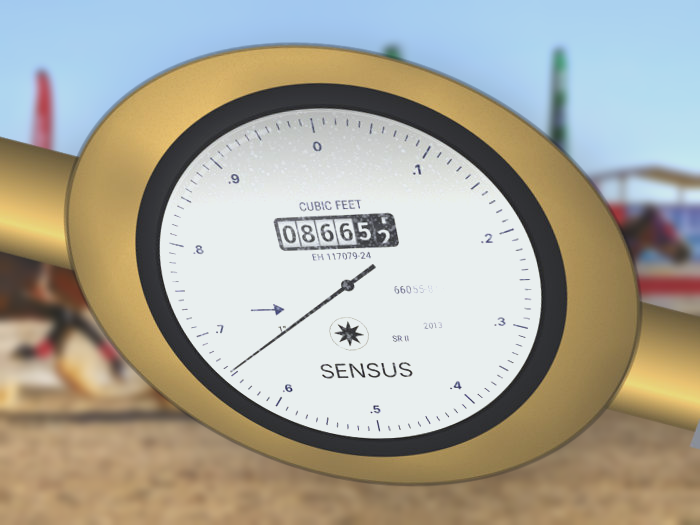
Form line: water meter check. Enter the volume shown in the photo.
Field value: 86651.65 ft³
